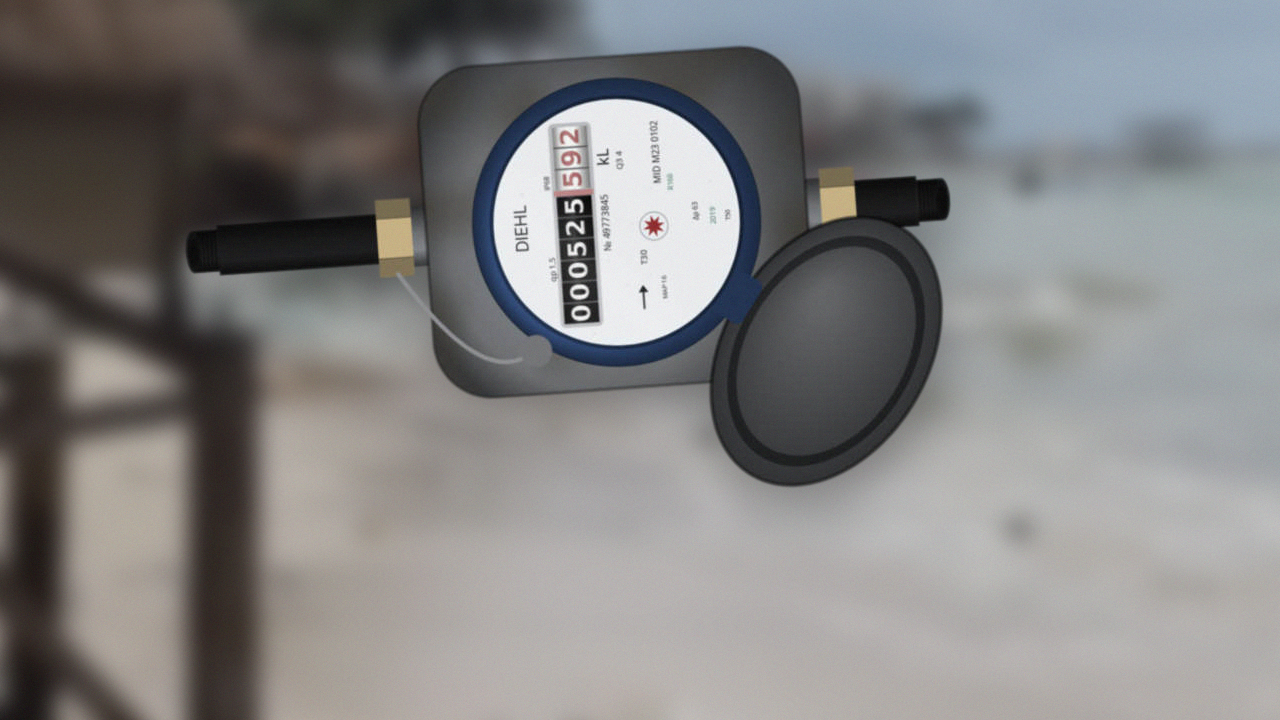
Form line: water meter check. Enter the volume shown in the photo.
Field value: 525.592 kL
